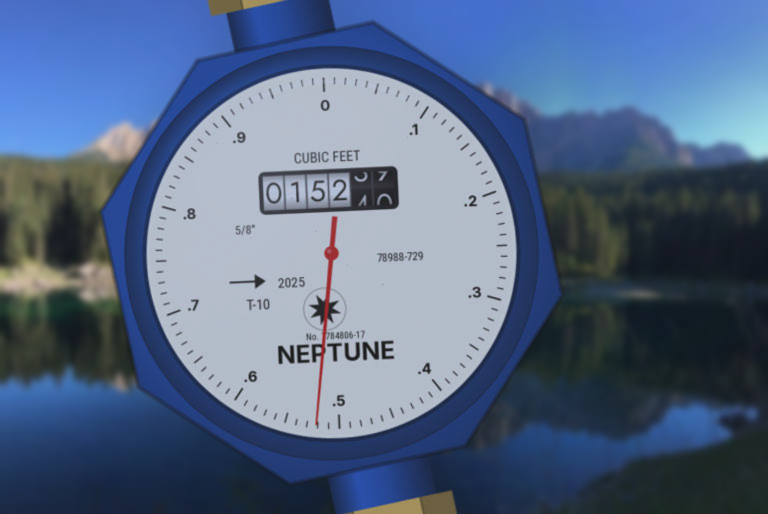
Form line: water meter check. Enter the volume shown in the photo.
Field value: 15239.52 ft³
